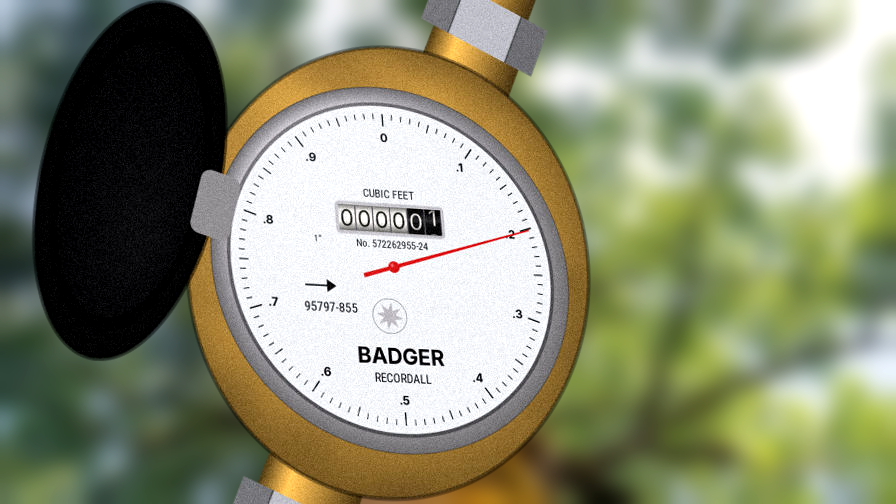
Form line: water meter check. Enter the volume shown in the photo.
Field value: 1.20 ft³
